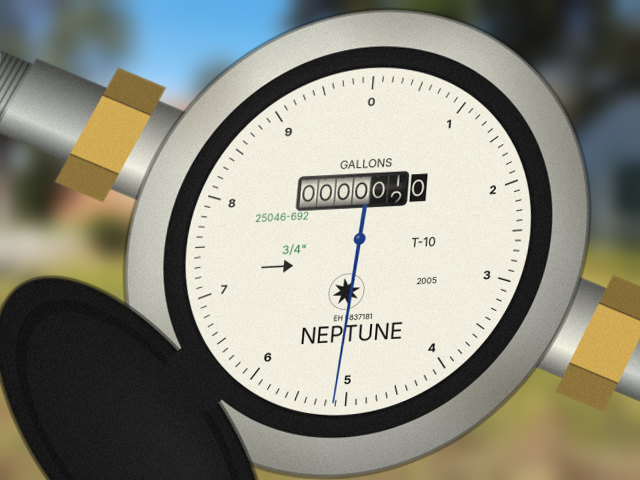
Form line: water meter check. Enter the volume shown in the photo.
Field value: 15.1 gal
